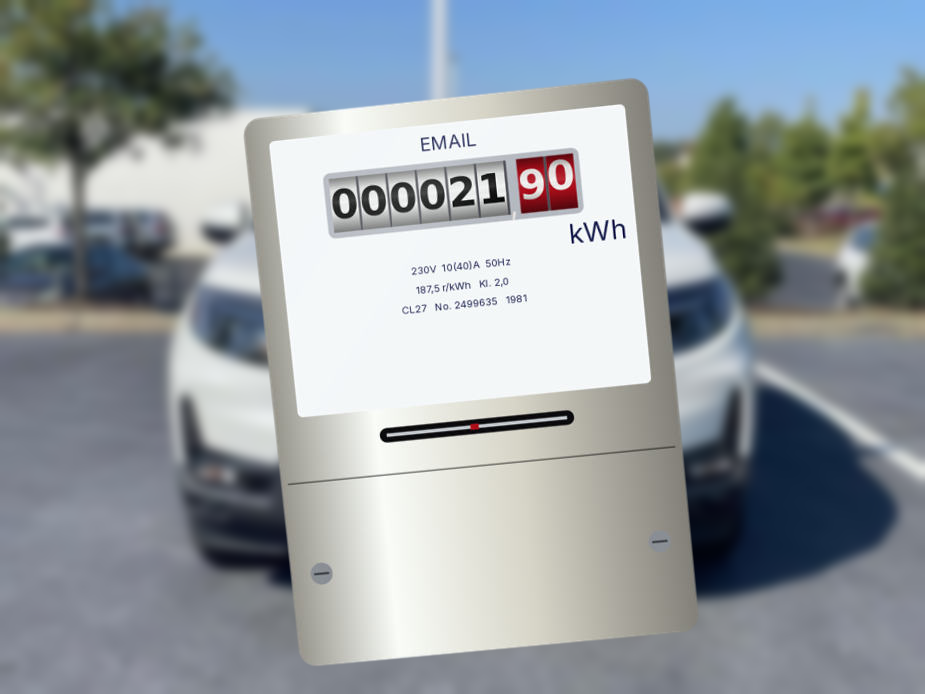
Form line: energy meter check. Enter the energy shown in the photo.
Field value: 21.90 kWh
